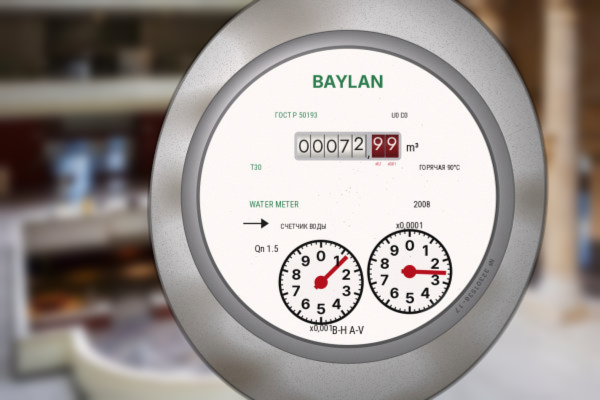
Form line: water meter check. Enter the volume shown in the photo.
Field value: 72.9912 m³
